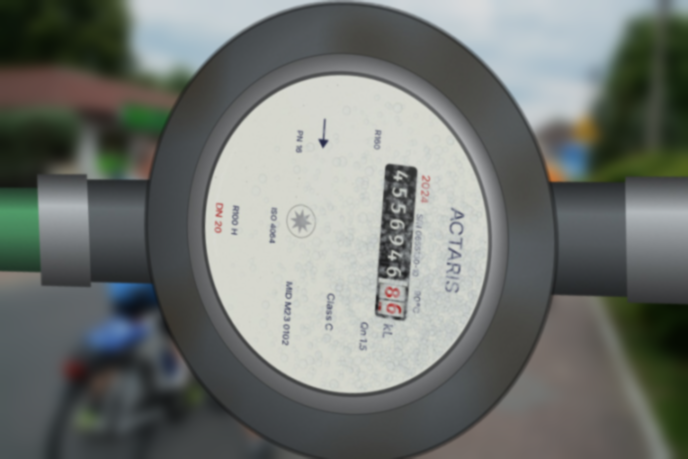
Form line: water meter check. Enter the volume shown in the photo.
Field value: 4556946.86 kL
